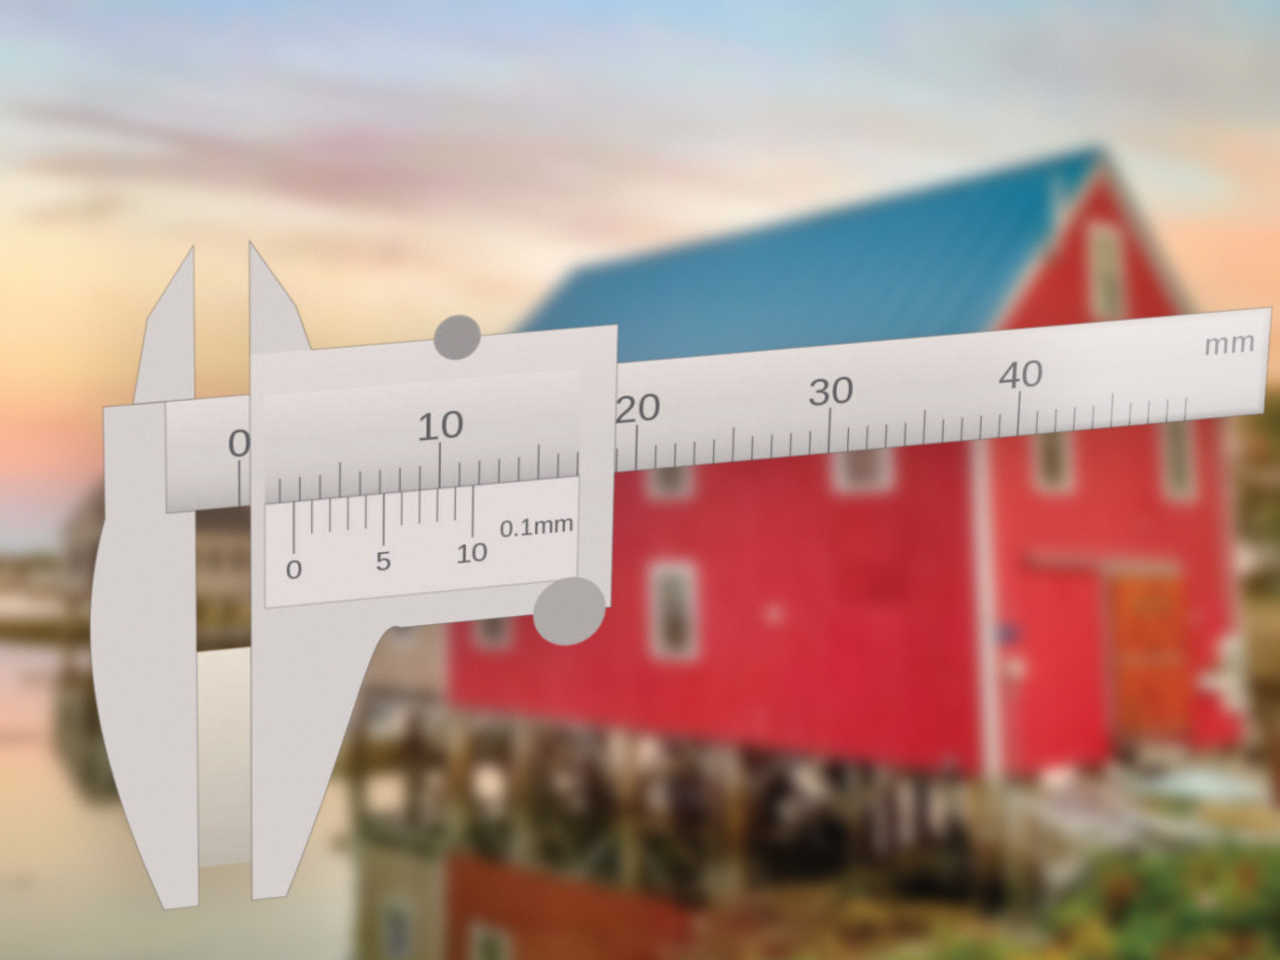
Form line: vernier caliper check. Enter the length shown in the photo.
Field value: 2.7 mm
